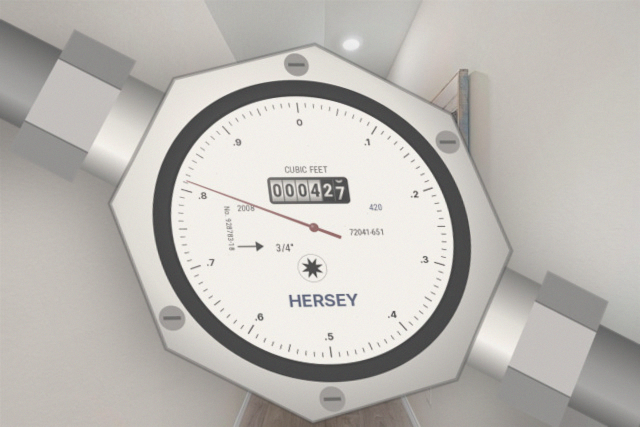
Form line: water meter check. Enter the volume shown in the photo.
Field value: 426.81 ft³
